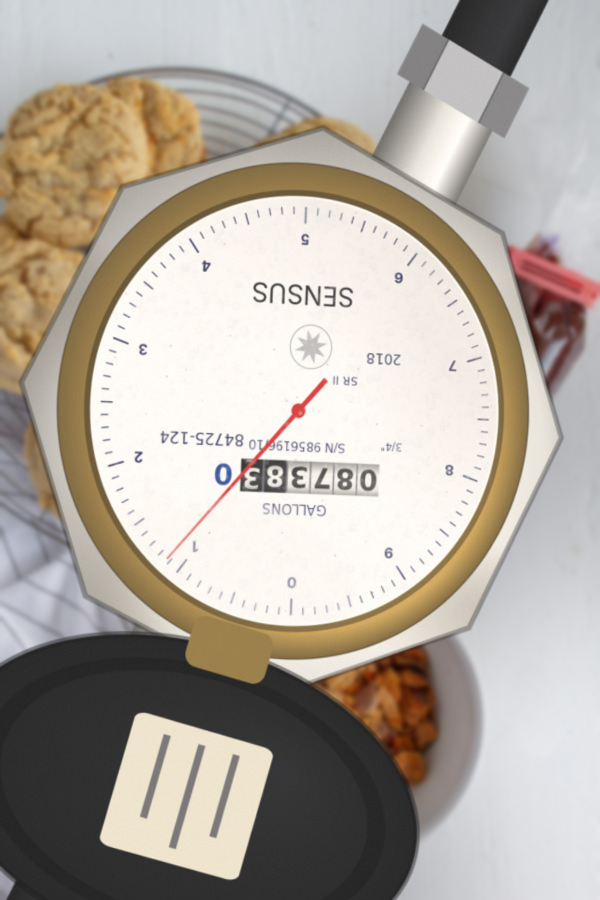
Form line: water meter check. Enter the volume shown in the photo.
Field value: 873831.1 gal
